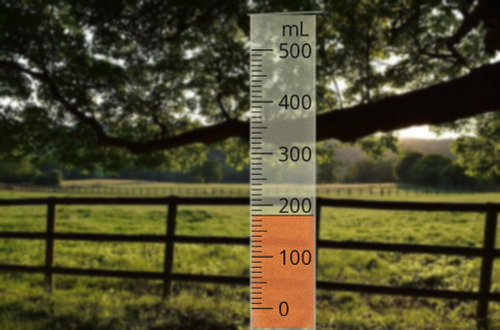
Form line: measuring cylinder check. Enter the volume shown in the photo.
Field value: 180 mL
